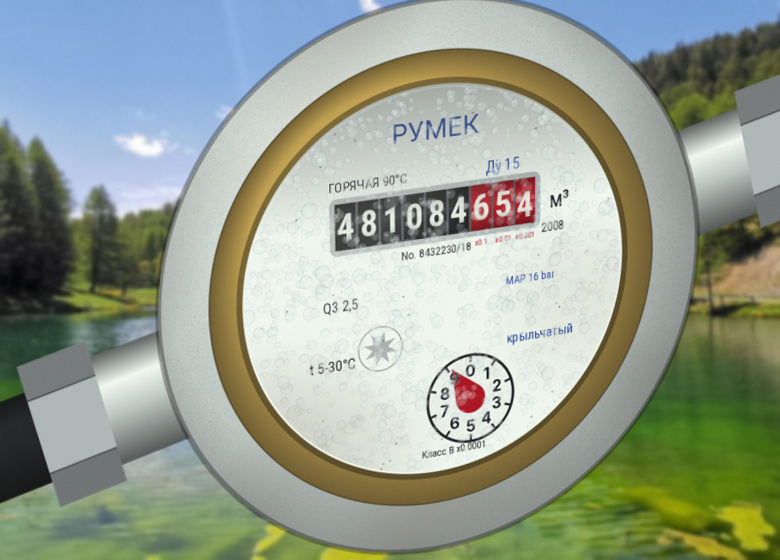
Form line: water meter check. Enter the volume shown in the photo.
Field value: 481084.6539 m³
